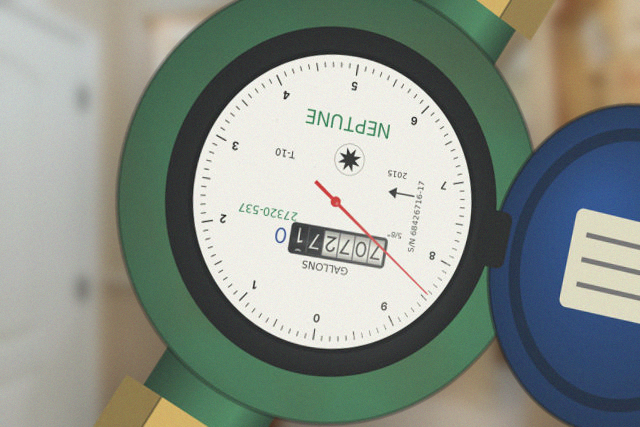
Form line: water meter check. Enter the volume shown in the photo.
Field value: 7072708.4 gal
